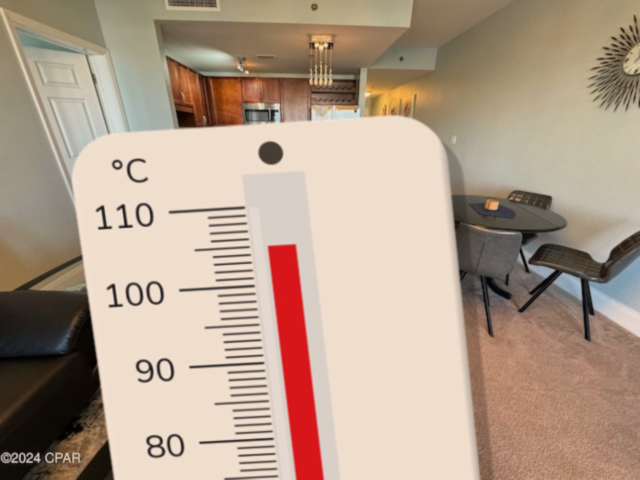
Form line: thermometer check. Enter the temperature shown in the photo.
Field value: 105 °C
